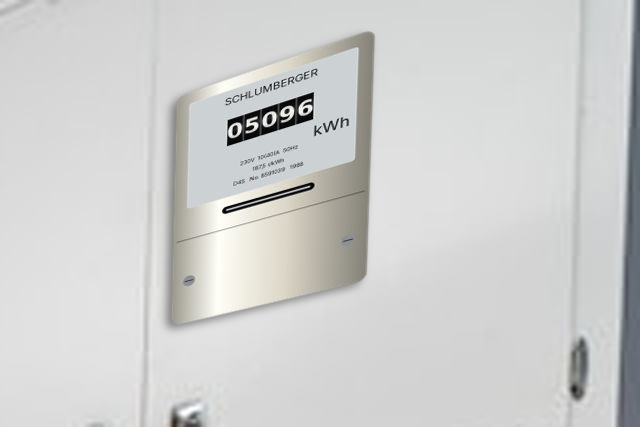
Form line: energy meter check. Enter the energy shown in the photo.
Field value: 5096 kWh
